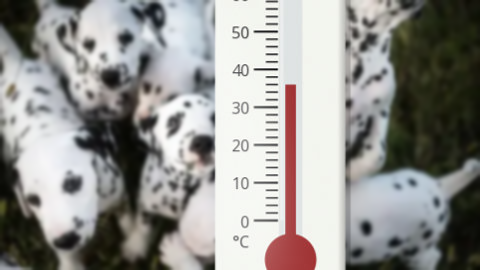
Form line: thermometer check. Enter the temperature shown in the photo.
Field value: 36 °C
